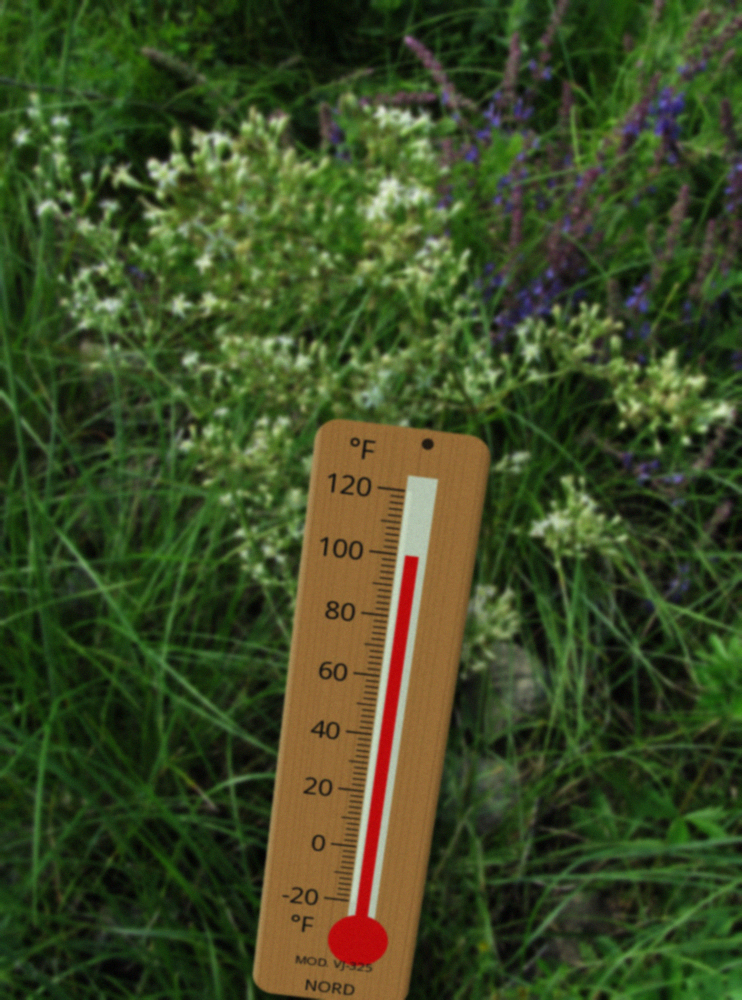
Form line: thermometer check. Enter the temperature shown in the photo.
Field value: 100 °F
